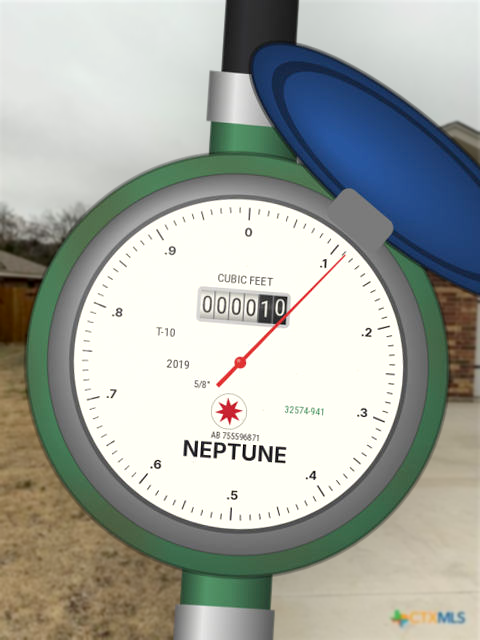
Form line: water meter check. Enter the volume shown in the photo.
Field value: 10.11 ft³
